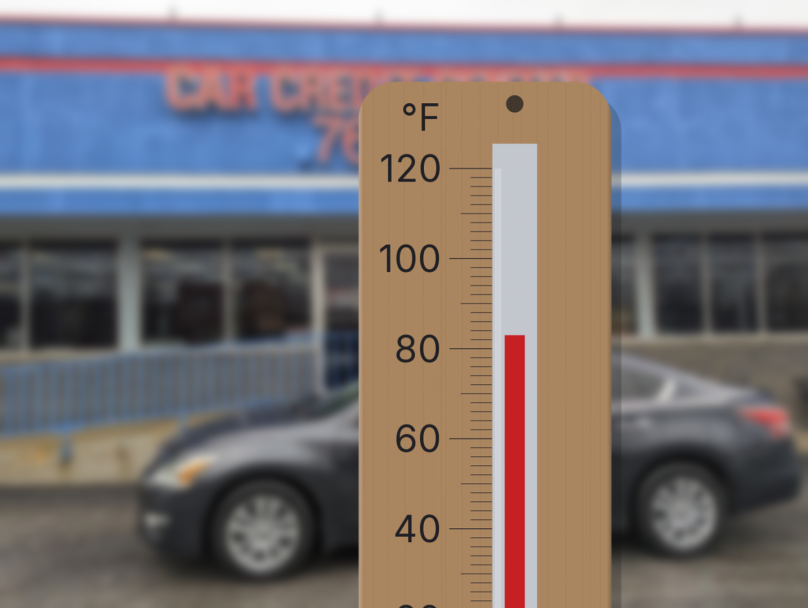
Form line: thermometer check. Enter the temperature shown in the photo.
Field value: 83 °F
